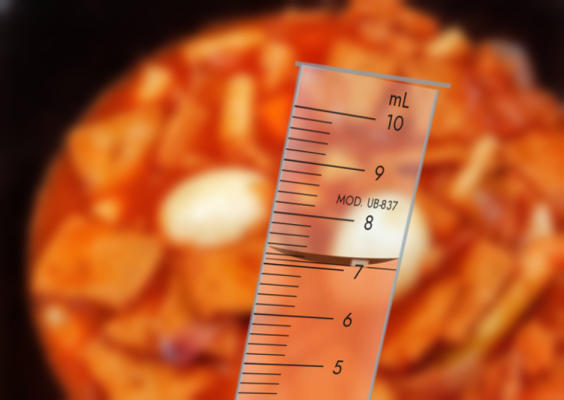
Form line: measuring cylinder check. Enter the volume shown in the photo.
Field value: 7.1 mL
